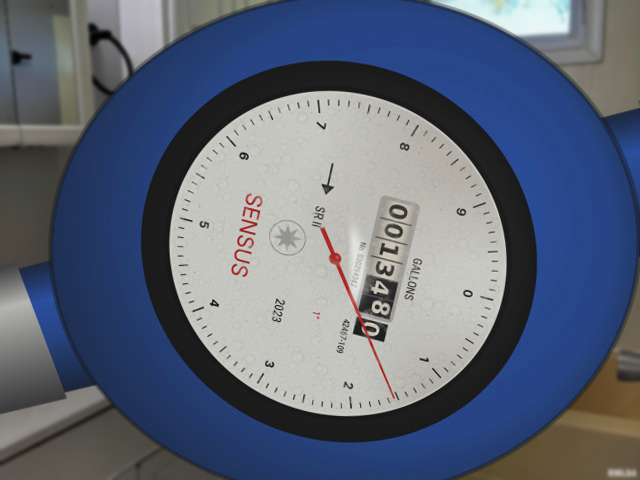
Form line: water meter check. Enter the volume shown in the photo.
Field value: 13481.5 gal
